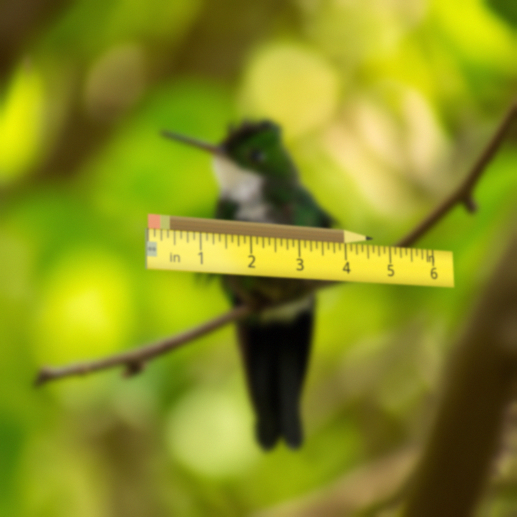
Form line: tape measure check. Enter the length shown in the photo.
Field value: 4.625 in
